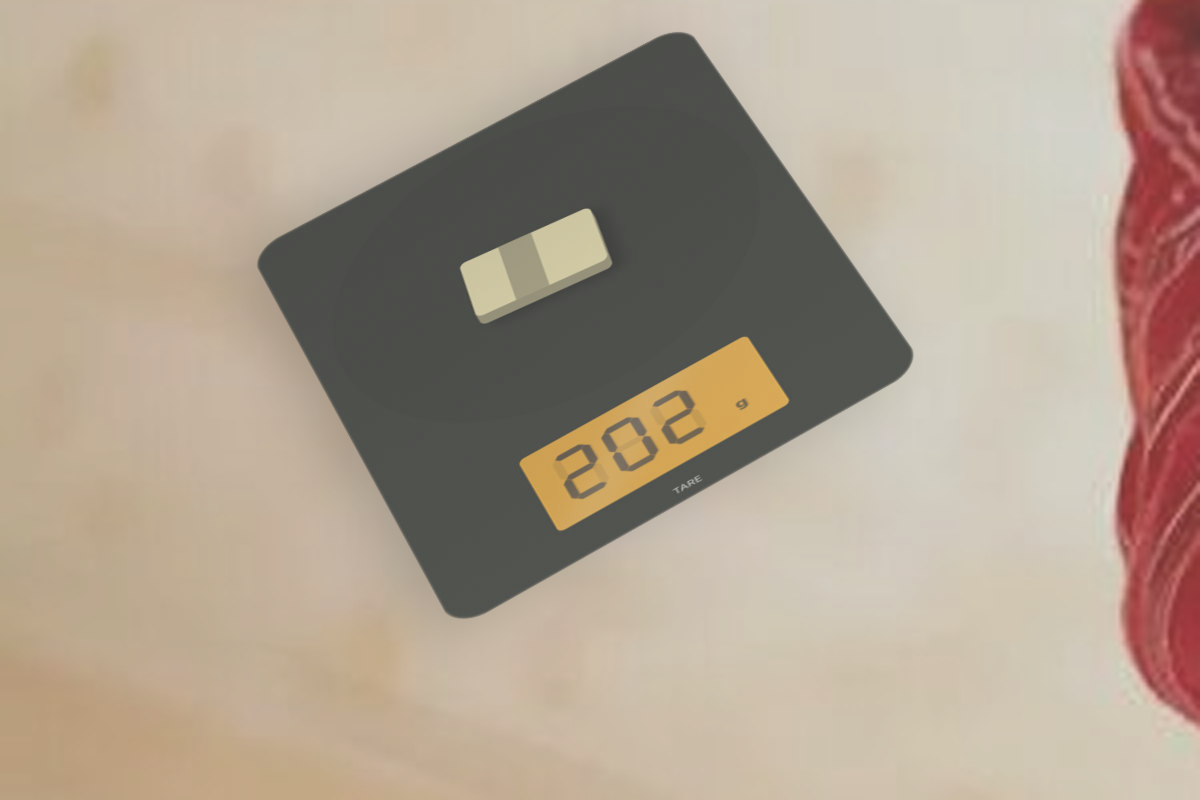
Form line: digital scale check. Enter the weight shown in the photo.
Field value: 202 g
